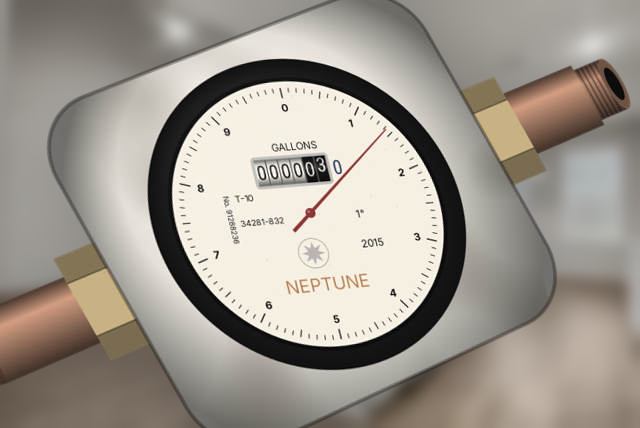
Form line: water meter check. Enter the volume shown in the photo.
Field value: 31.4 gal
